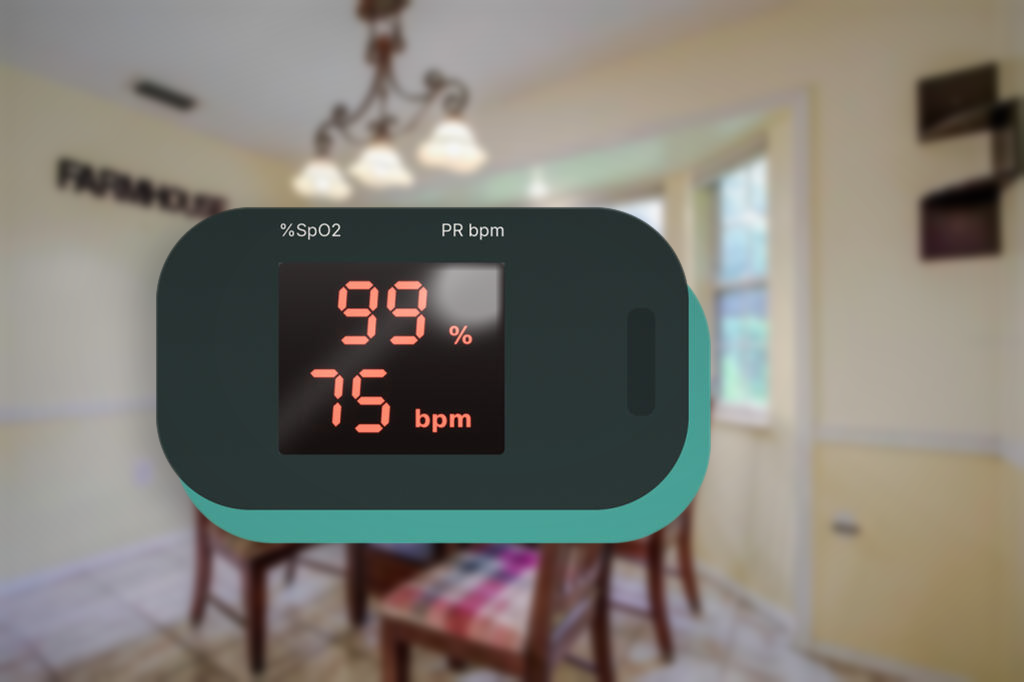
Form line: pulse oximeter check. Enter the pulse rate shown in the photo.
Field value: 75 bpm
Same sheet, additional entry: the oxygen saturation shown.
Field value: 99 %
